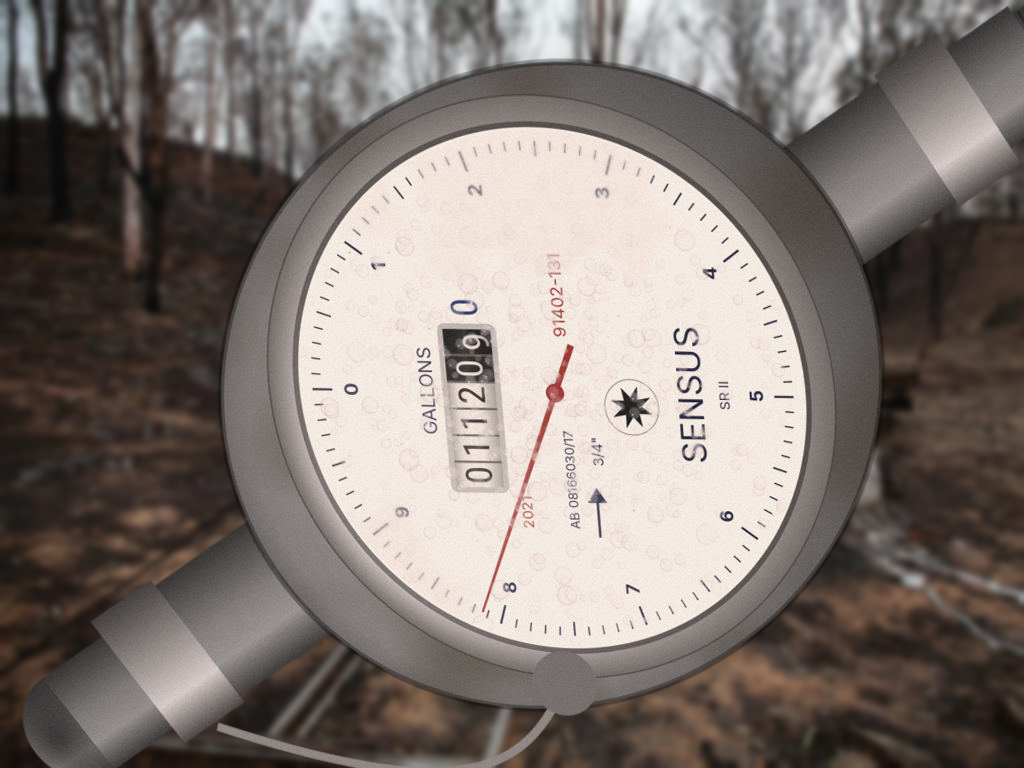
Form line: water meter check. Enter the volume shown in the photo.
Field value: 112088.1 gal
